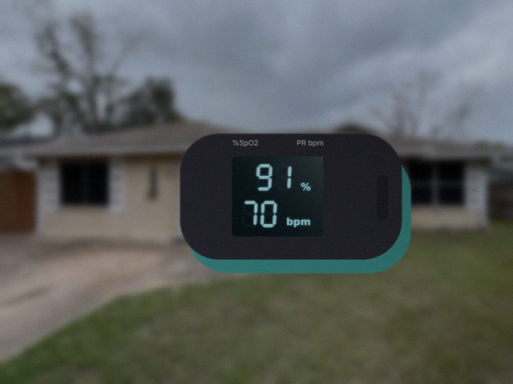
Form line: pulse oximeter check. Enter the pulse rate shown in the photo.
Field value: 70 bpm
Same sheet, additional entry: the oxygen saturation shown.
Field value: 91 %
